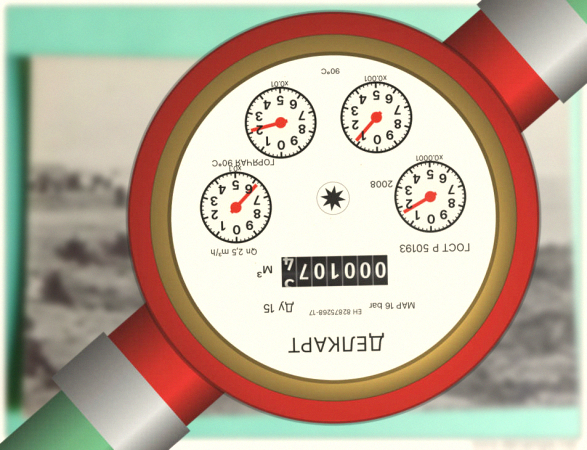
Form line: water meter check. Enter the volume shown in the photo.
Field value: 1073.6211 m³
